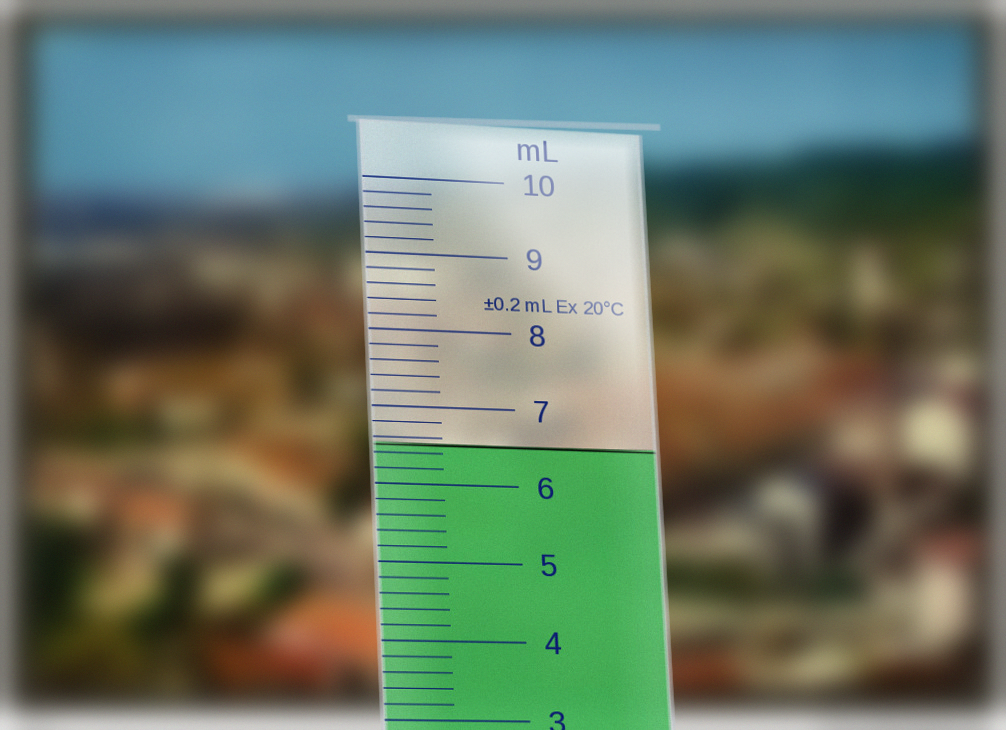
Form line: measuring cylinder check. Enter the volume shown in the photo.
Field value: 6.5 mL
